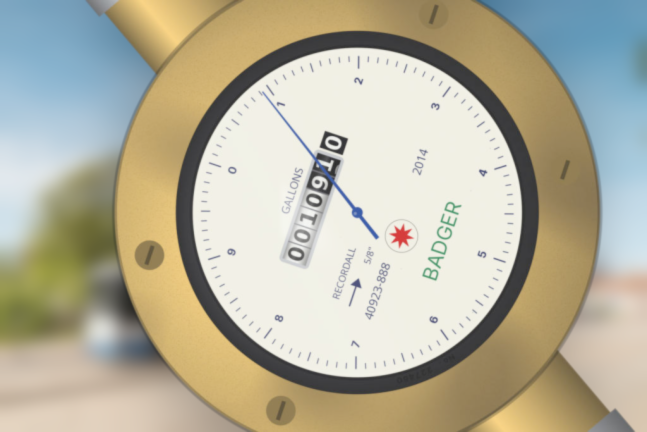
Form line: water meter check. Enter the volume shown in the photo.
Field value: 10910.9 gal
